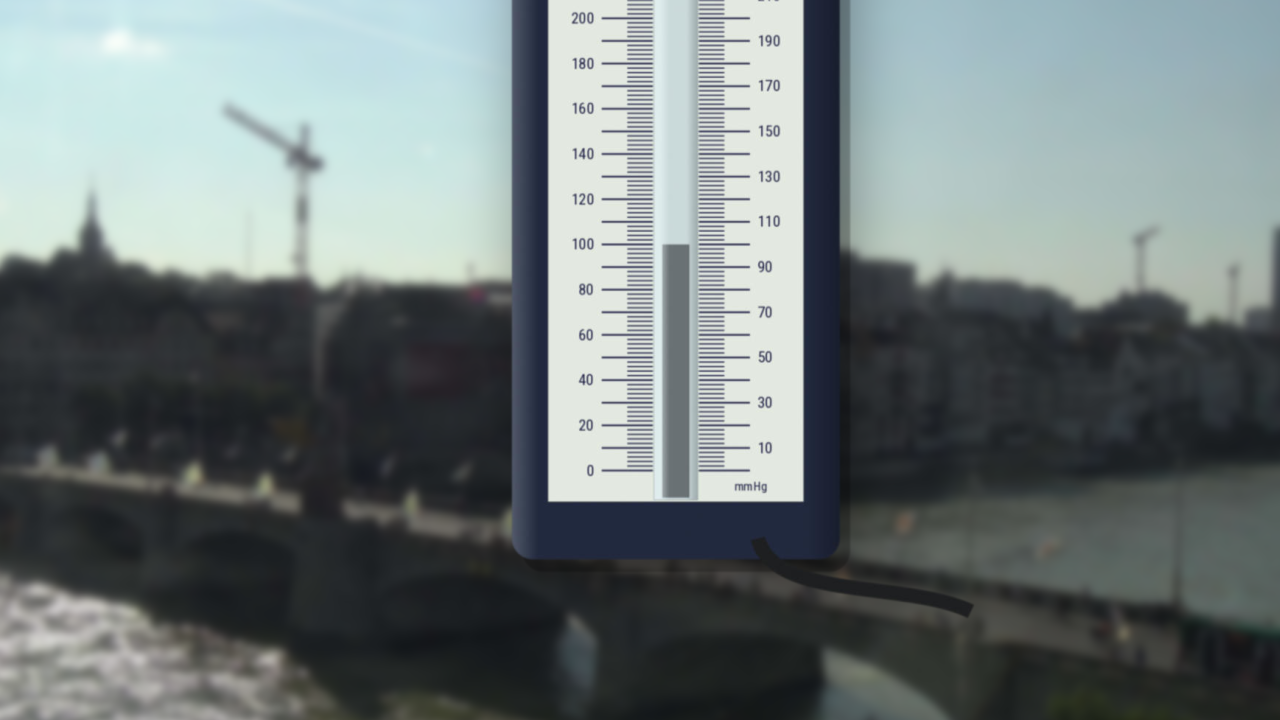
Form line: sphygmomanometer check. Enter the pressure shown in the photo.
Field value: 100 mmHg
